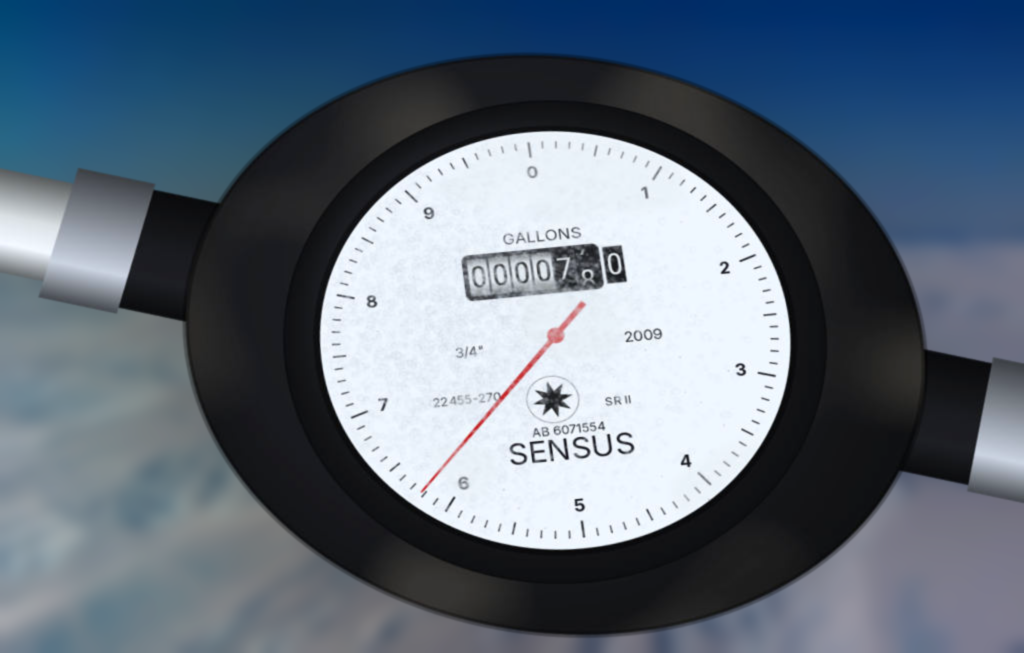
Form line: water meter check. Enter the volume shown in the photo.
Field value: 776.2 gal
